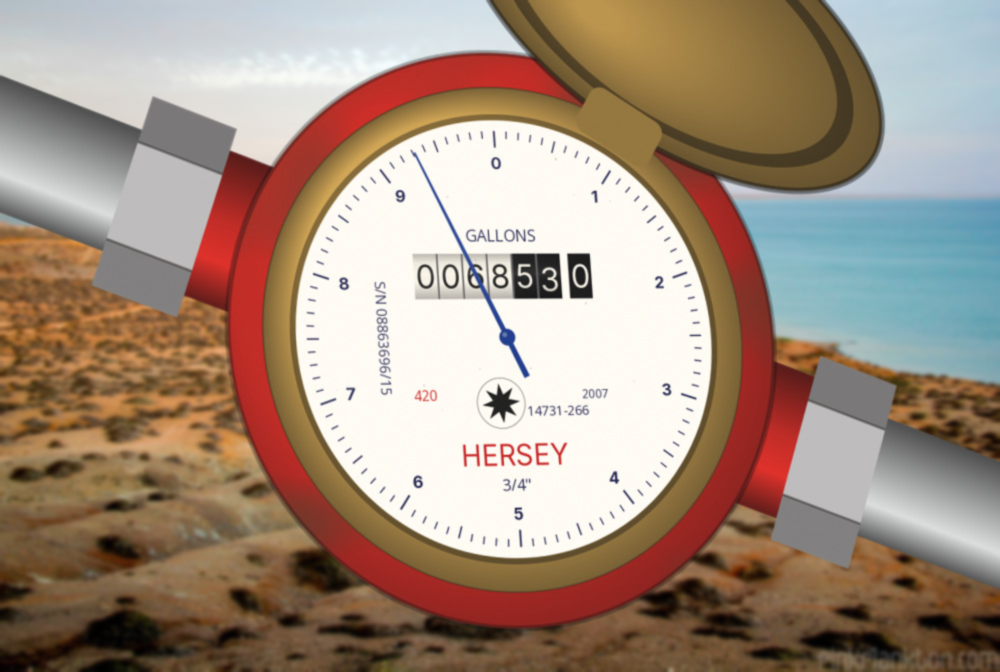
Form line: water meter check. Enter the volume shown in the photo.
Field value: 68529.3 gal
